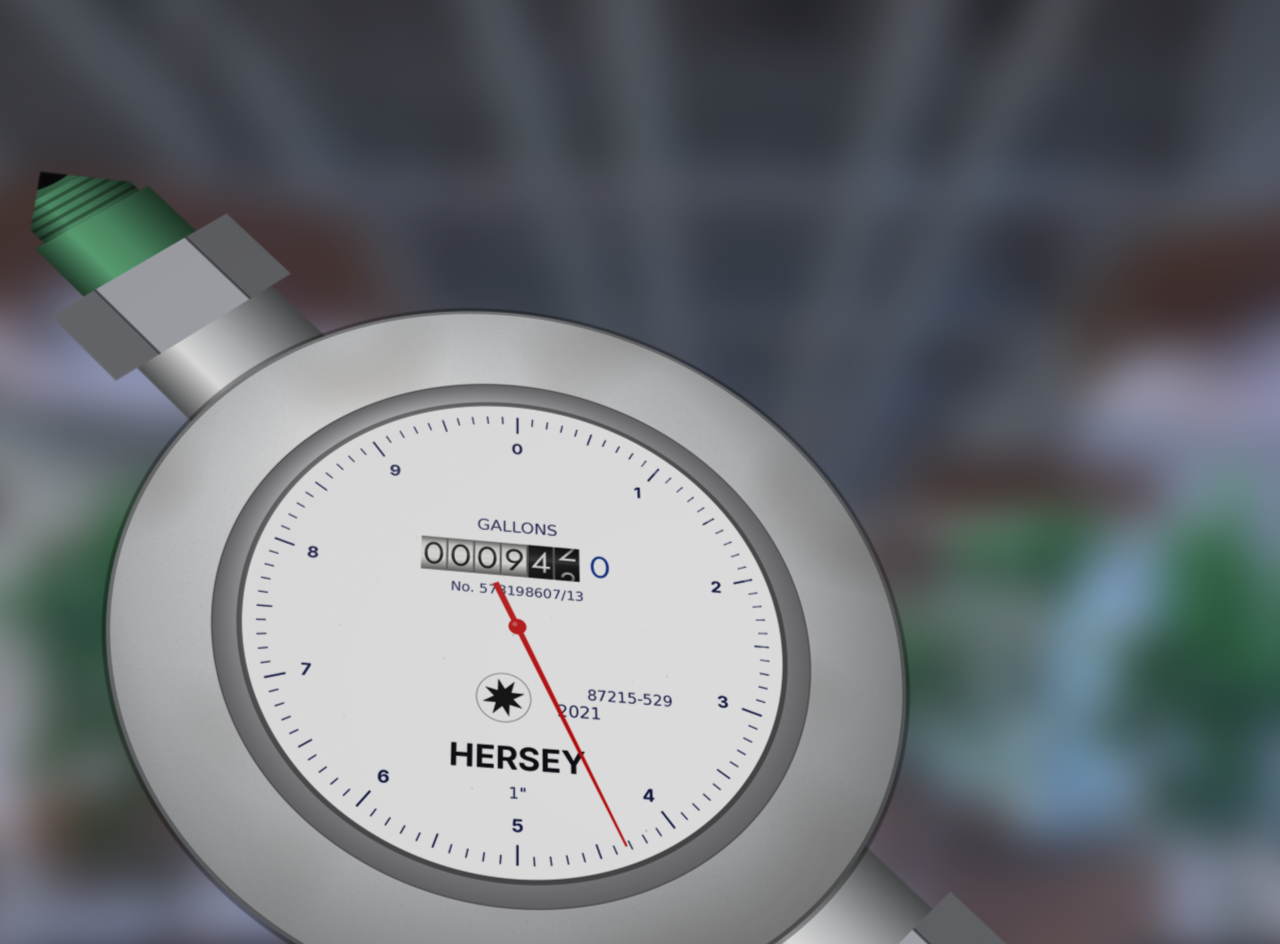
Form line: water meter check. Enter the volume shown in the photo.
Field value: 9424.3 gal
